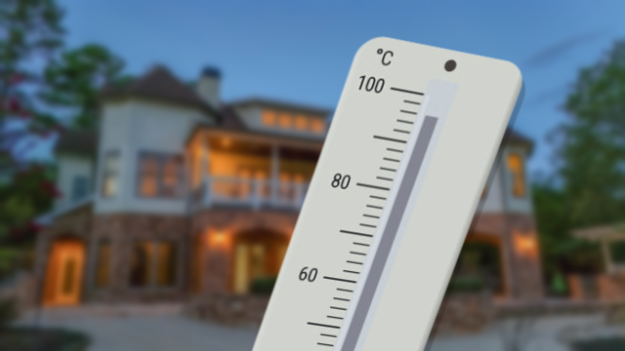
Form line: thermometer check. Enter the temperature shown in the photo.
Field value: 96 °C
